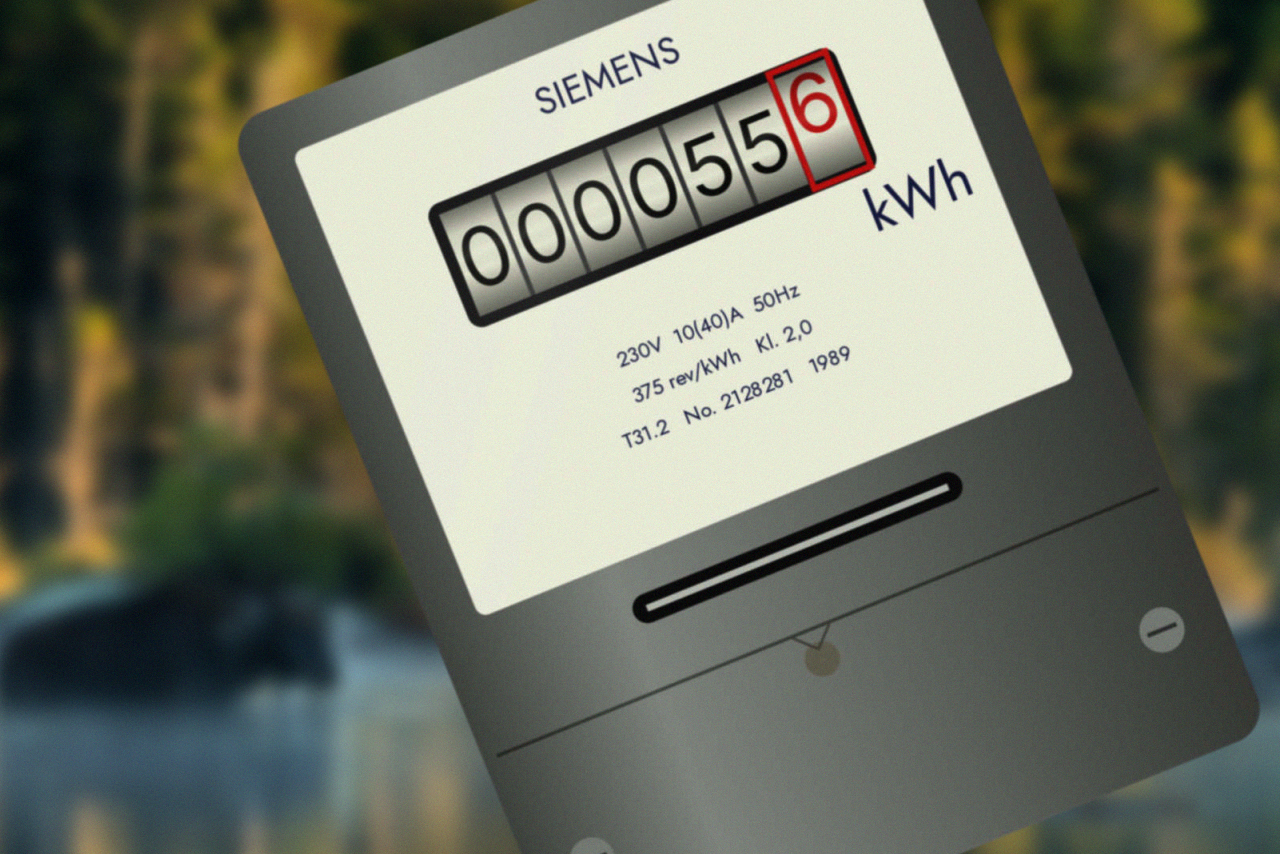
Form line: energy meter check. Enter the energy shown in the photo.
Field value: 55.6 kWh
